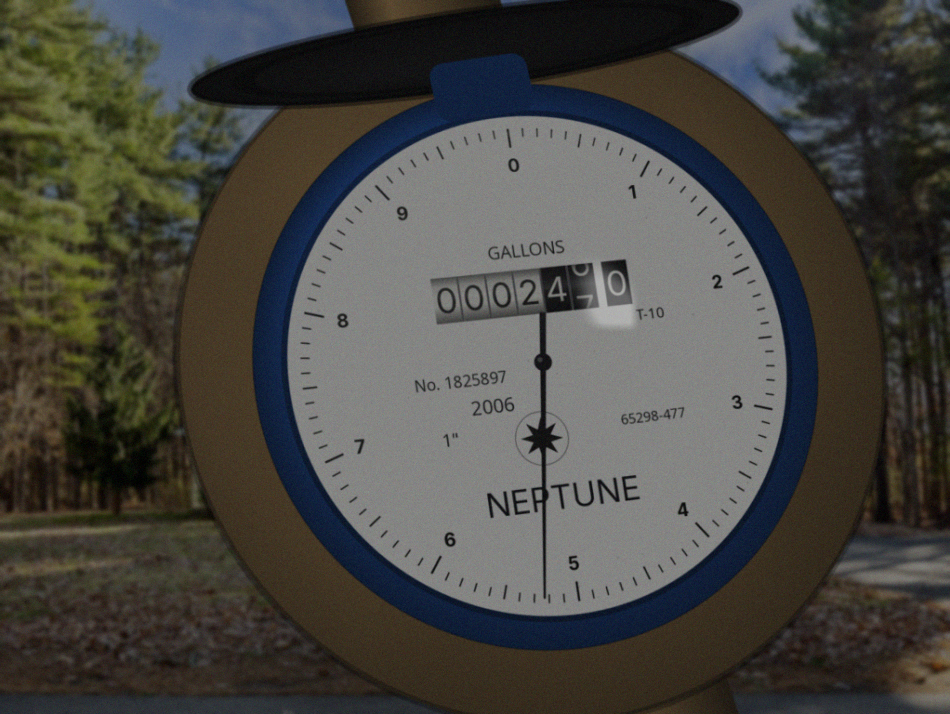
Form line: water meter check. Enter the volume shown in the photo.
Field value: 2465.2 gal
